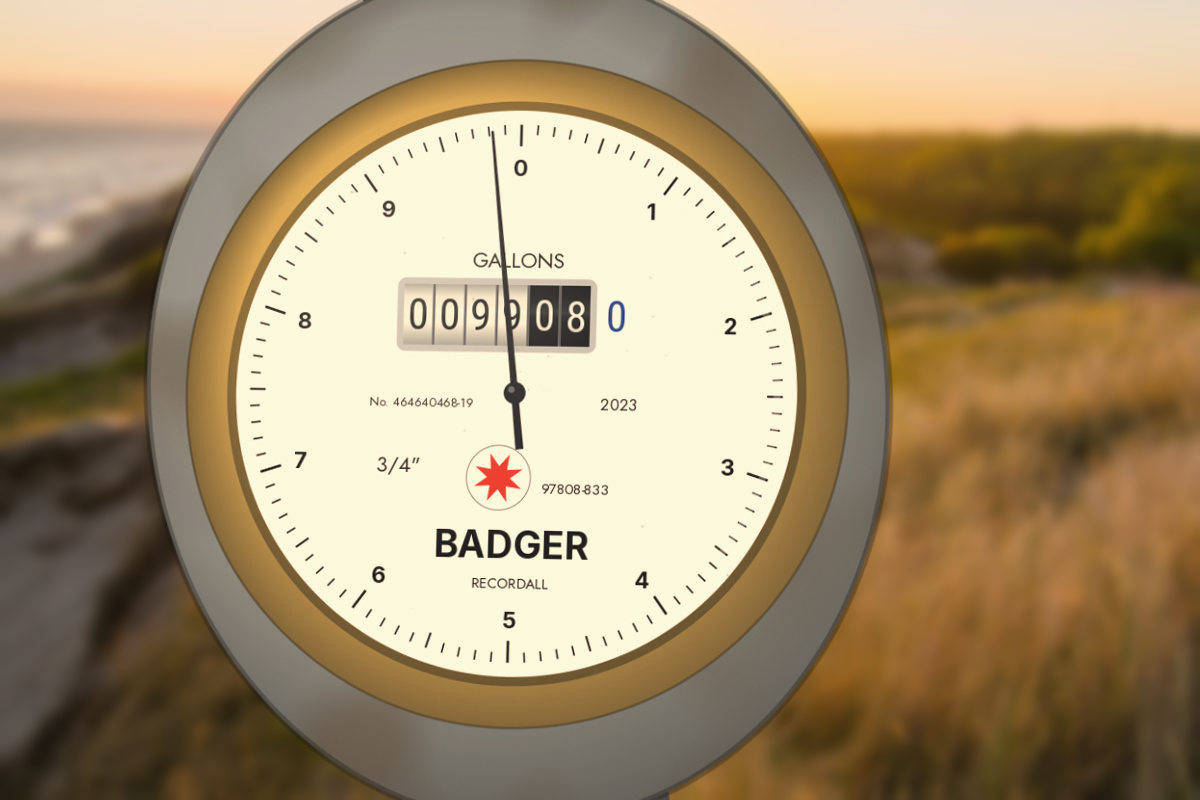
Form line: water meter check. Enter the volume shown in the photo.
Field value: 99079.8 gal
